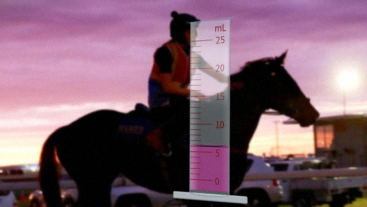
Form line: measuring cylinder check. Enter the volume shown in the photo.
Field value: 6 mL
